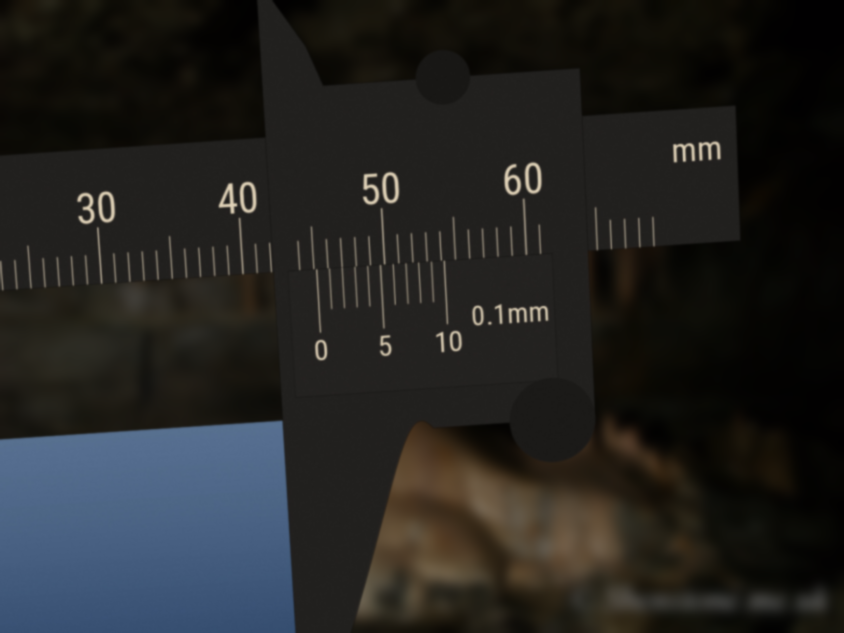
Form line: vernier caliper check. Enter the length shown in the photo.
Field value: 45.2 mm
